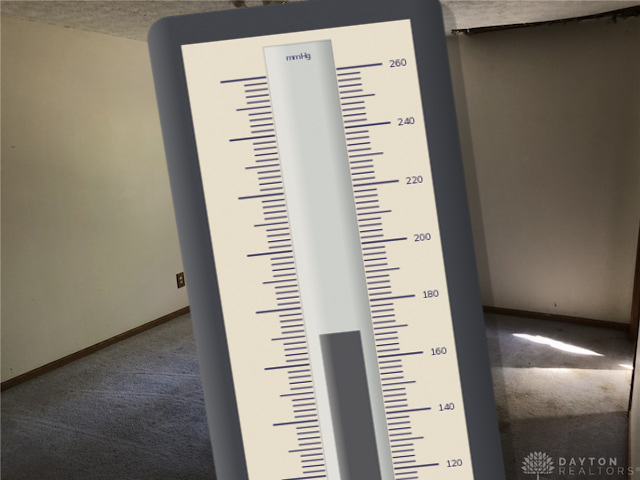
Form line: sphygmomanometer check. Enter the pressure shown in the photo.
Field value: 170 mmHg
